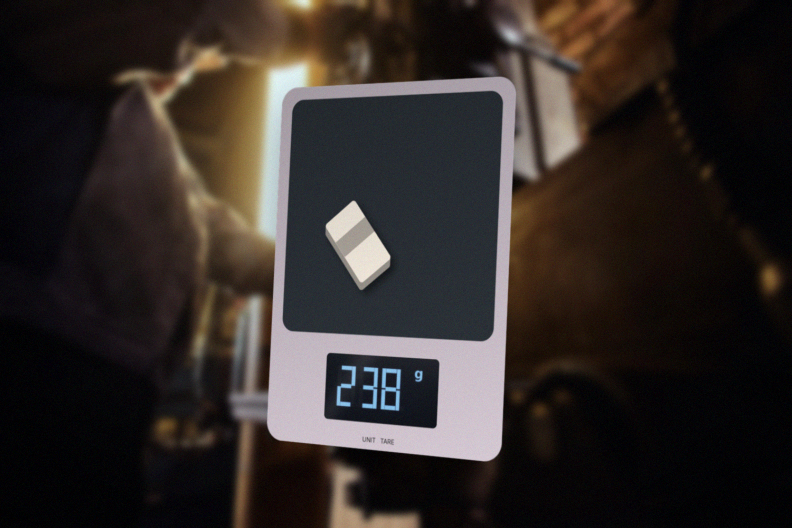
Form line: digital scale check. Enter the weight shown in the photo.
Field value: 238 g
